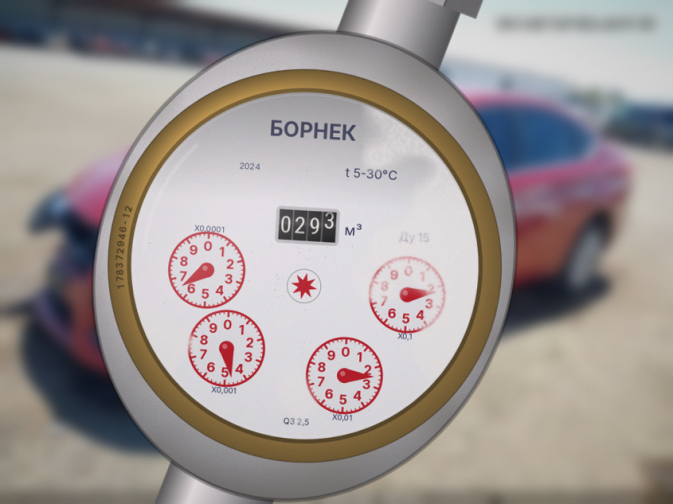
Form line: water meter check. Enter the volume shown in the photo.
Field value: 293.2246 m³
